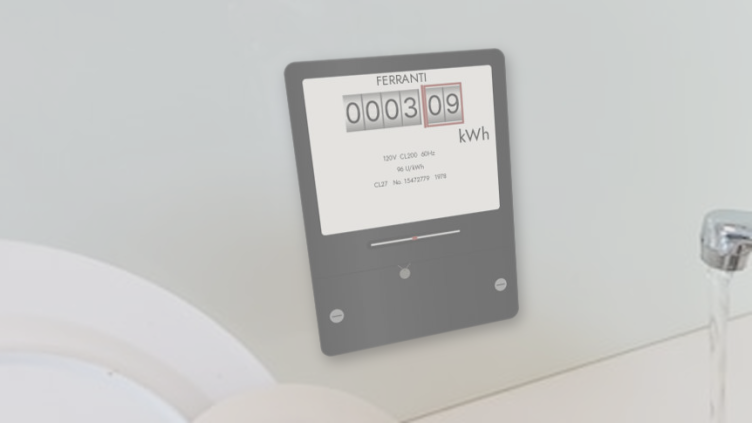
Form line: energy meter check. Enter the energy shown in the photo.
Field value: 3.09 kWh
